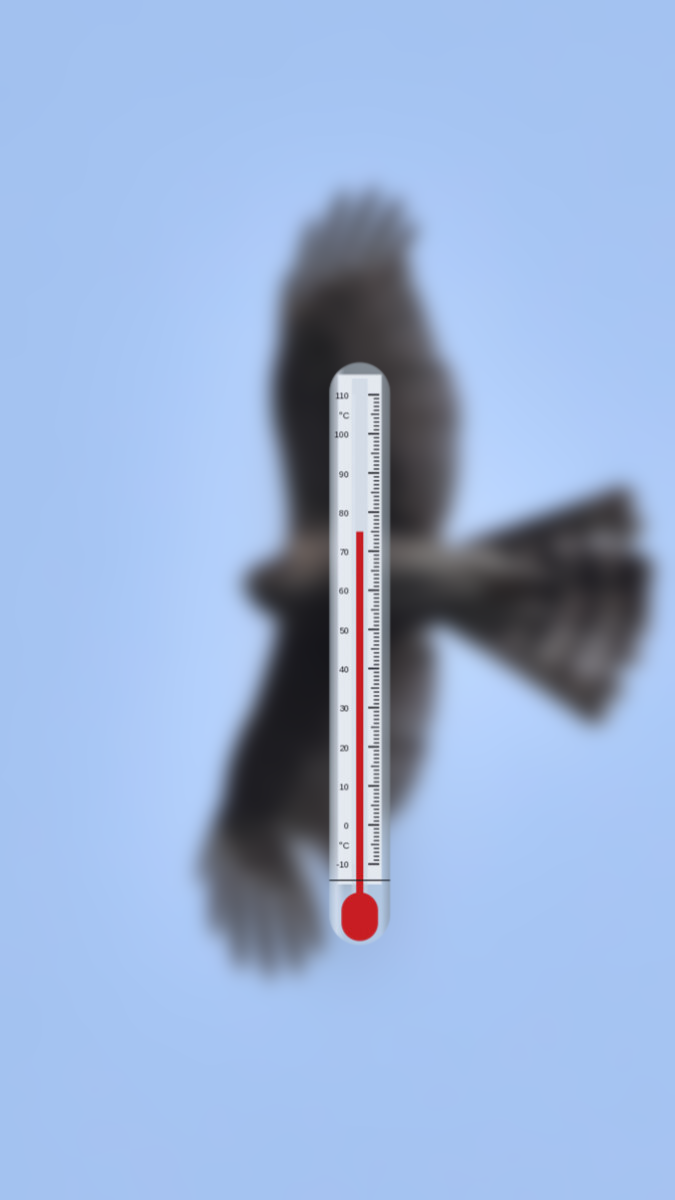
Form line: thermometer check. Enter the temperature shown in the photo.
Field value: 75 °C
